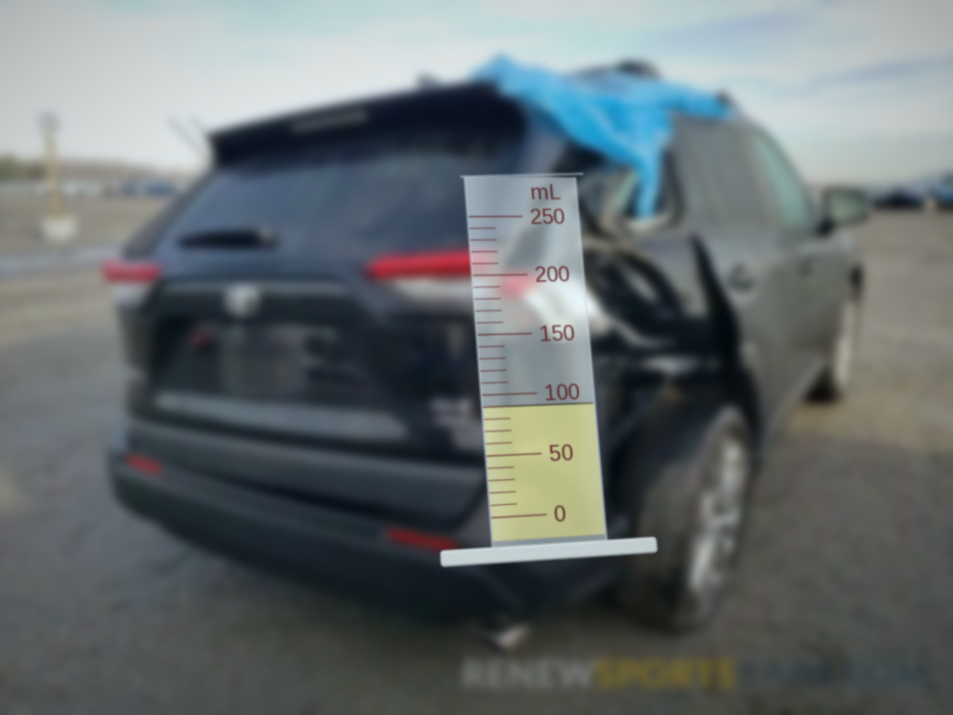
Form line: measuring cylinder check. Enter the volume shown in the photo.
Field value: 90 mL
